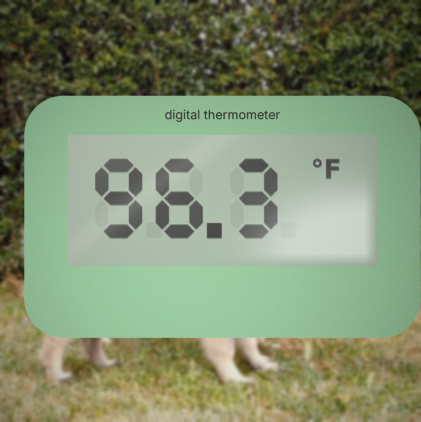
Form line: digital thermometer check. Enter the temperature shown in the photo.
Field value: 96.3 °F
